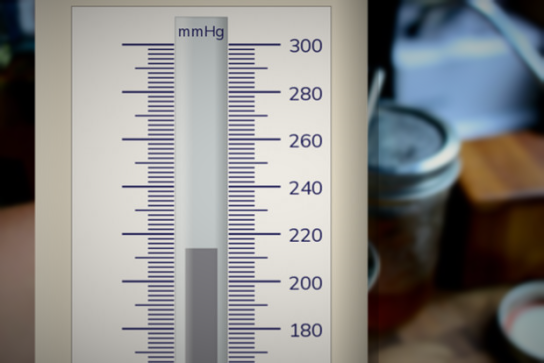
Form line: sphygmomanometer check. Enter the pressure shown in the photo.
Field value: 214 mmHg
